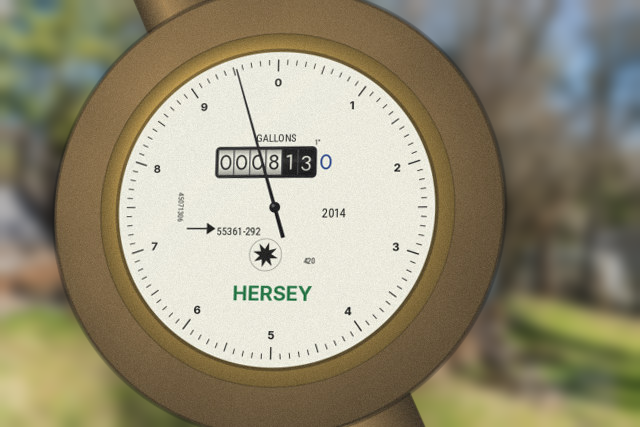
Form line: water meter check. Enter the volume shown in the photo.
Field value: 8129.5 gal
